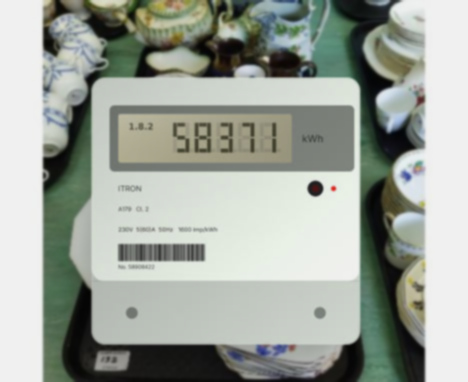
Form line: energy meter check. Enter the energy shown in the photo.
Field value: 58371 kWh
